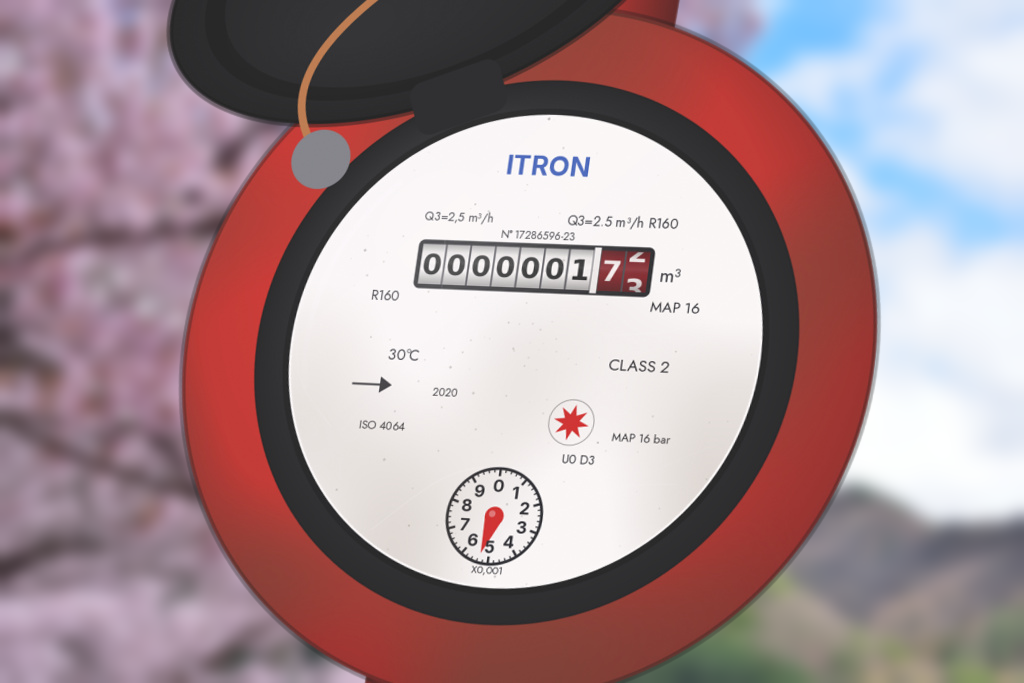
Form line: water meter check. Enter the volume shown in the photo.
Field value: 1.725 m³
